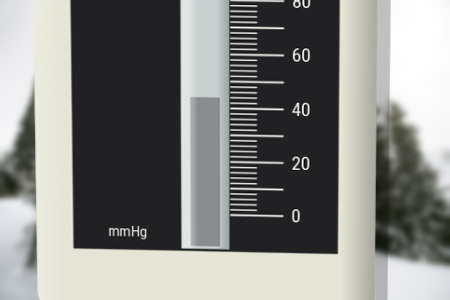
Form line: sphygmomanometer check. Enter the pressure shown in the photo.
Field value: 44 mmHg
